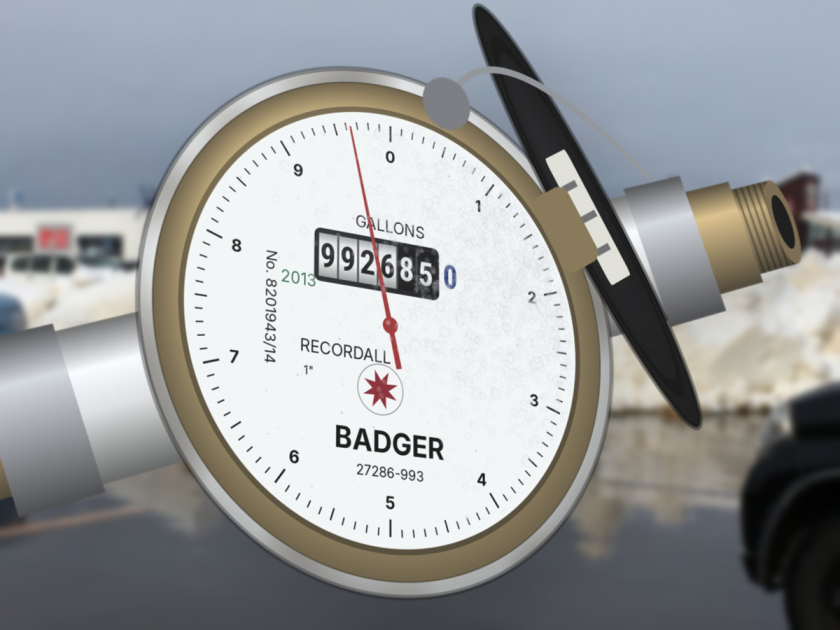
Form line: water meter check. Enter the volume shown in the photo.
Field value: 9926849.6 gal
